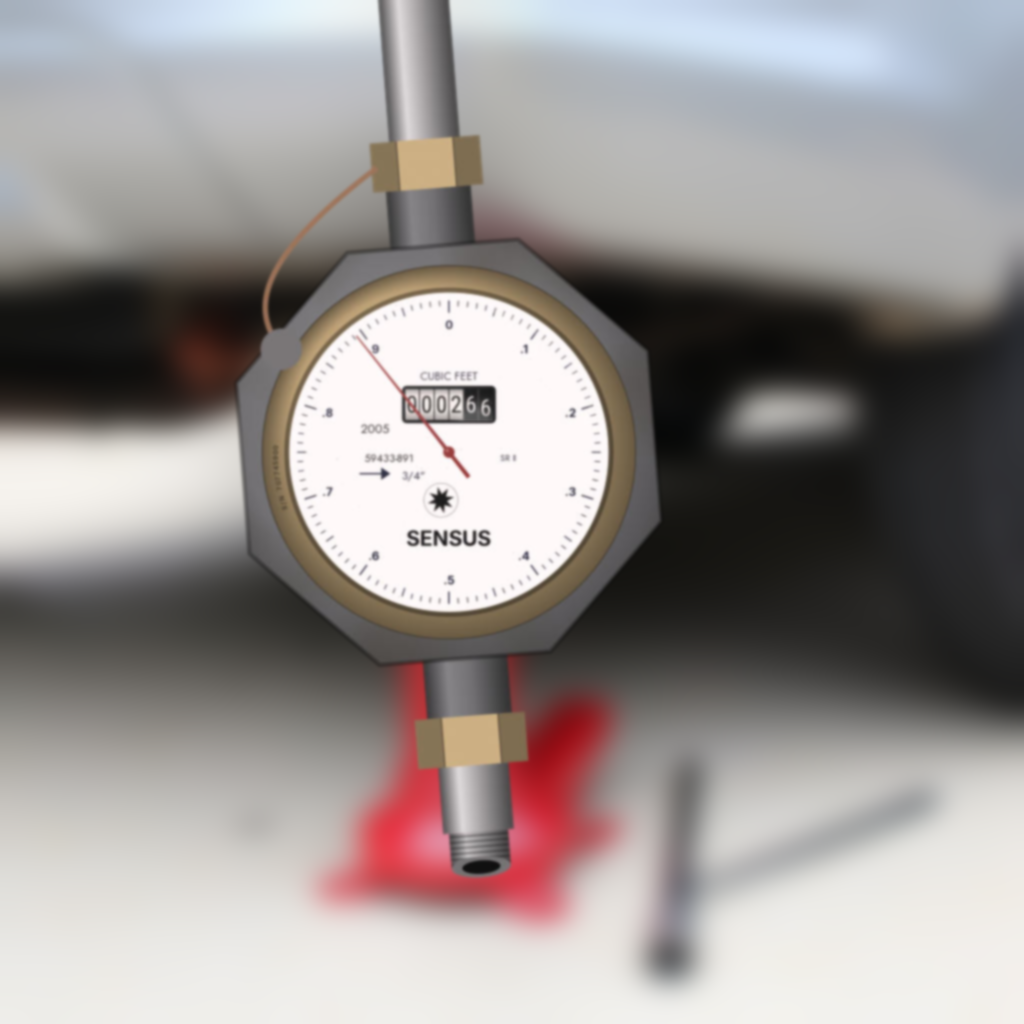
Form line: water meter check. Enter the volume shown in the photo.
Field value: 265.89 ft³
